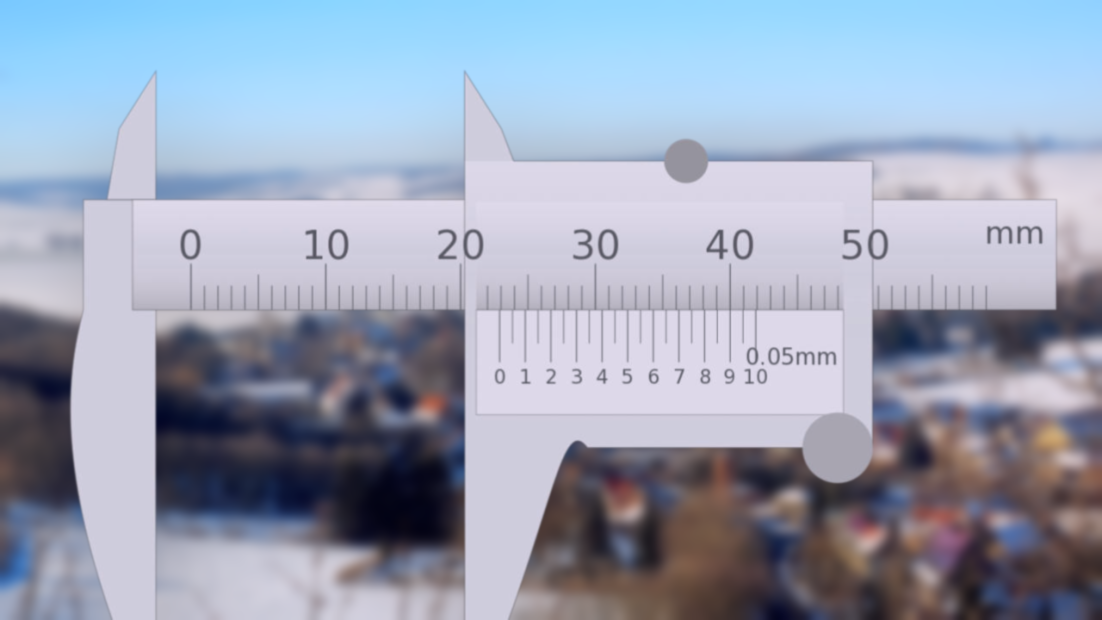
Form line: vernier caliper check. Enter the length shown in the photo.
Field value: 22.9 mm
